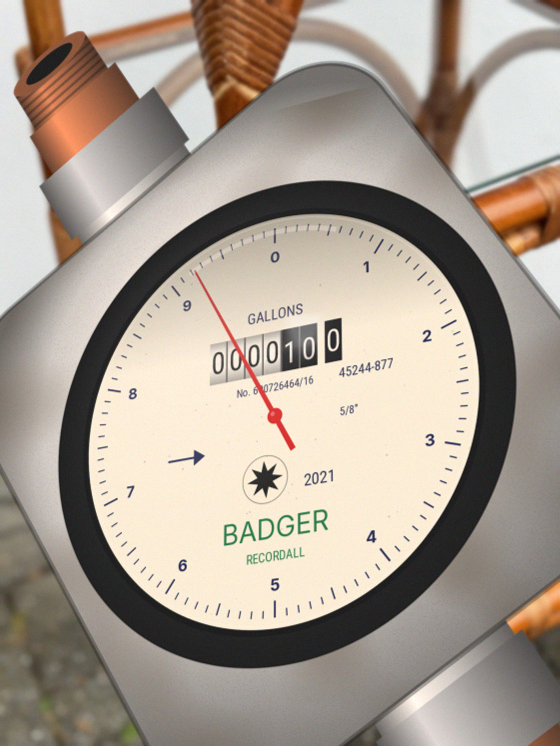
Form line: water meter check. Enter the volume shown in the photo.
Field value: 99.2 gal
